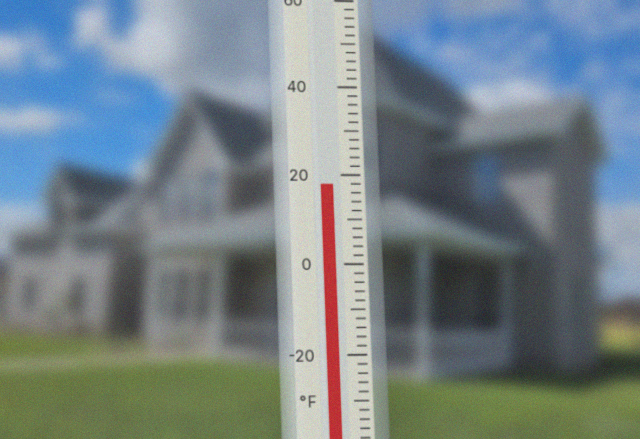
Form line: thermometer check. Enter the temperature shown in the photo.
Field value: 18 °F
